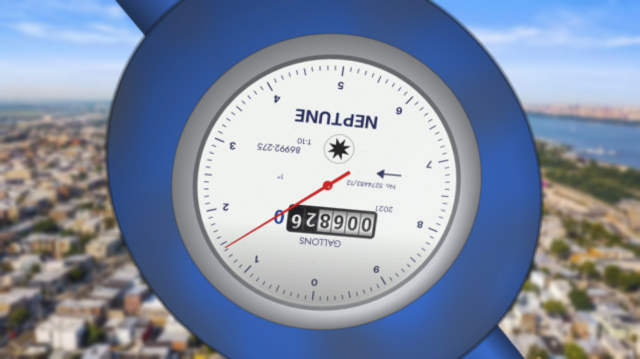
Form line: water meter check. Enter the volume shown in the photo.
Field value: 68261.4 gal
